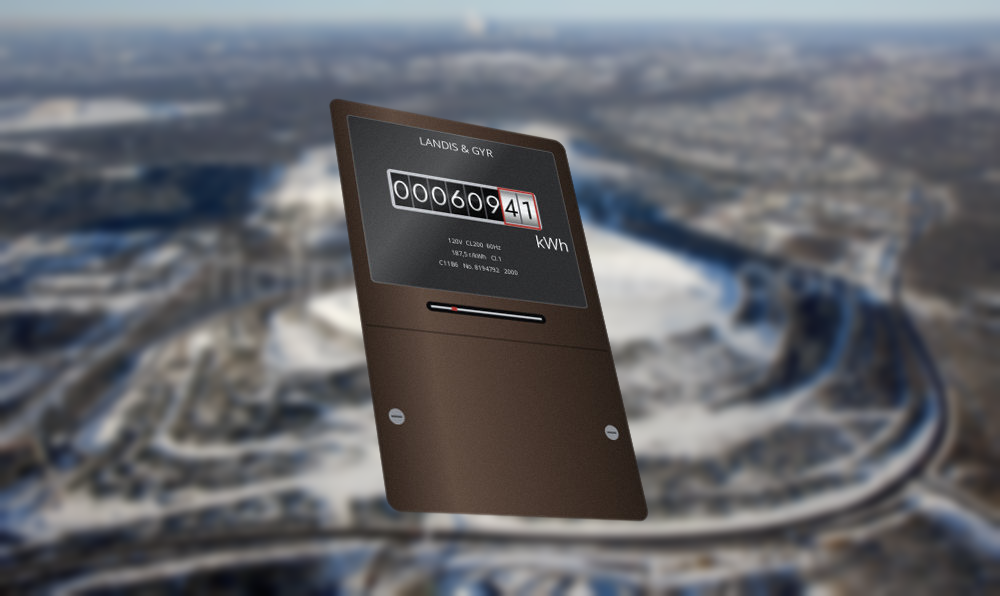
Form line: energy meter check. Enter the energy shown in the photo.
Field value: 609.41 kWh
